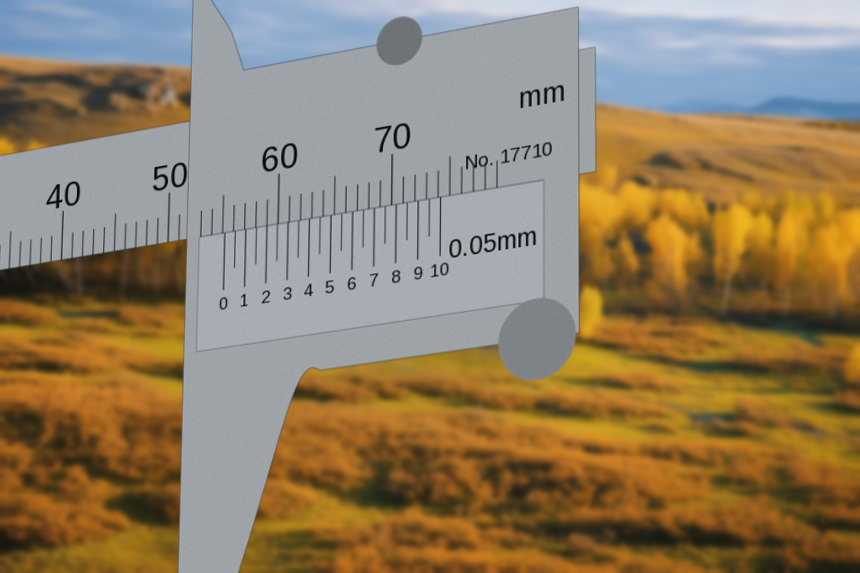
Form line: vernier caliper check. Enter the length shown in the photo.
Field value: 55.2 mm
